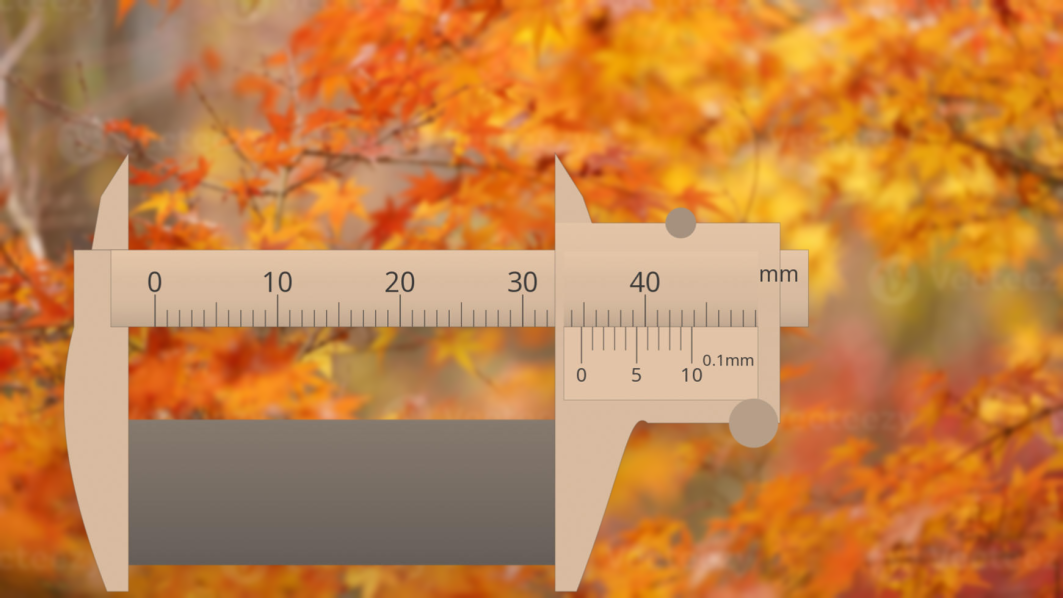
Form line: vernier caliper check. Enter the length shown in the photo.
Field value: 34.8 mm
